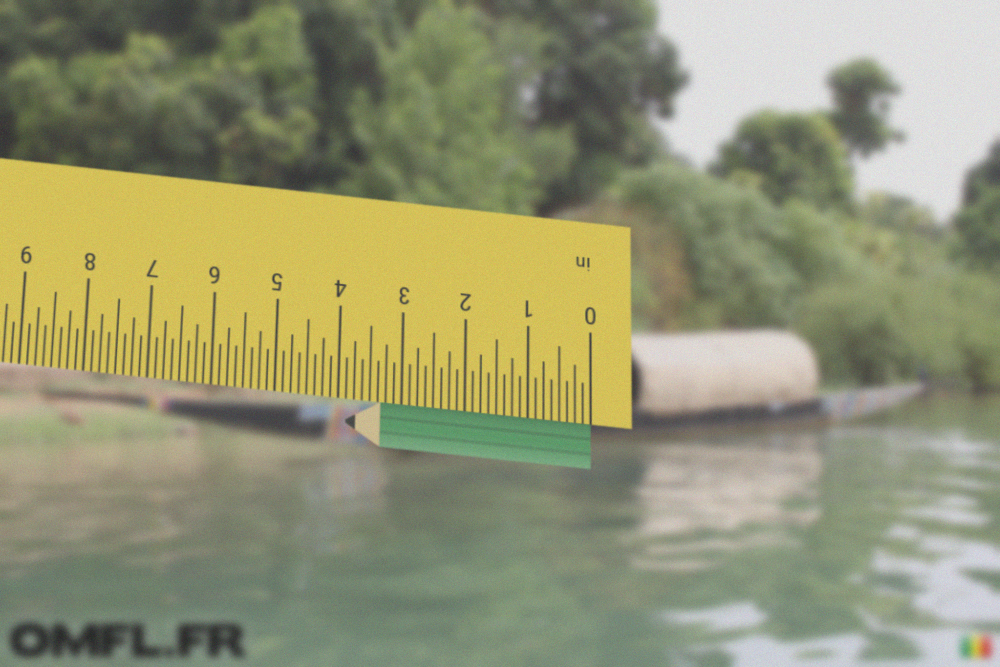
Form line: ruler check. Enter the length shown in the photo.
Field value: 3.875 in
